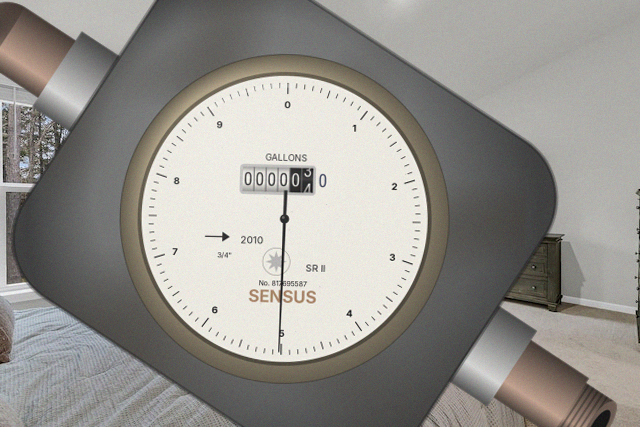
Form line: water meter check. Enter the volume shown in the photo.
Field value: 35.0 gal
